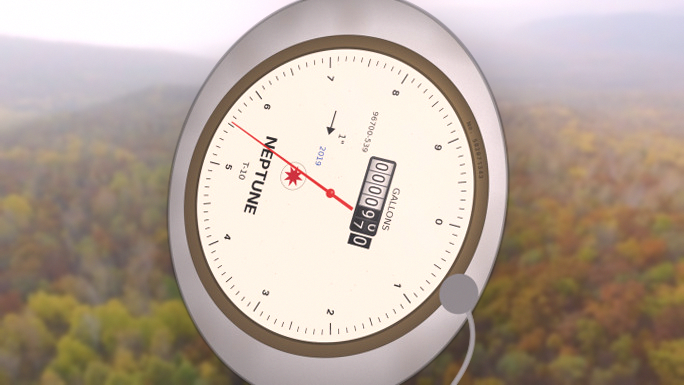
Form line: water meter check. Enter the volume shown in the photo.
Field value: 965.5 gal
